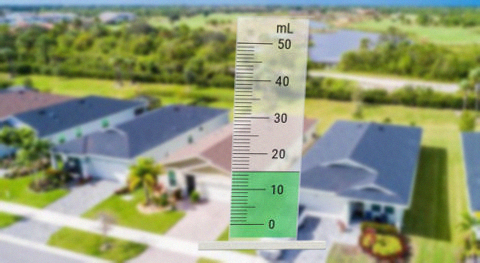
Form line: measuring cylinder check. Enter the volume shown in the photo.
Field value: 15 mL
